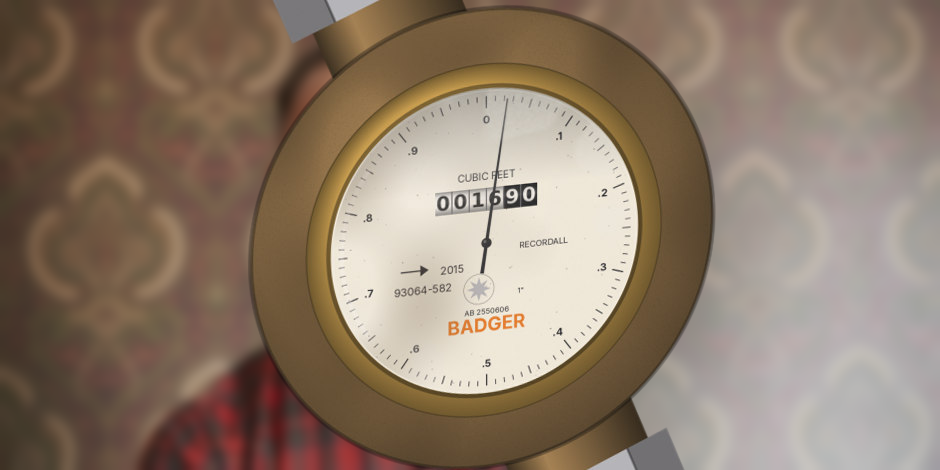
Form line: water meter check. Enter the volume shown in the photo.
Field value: 1690.02 ft³
